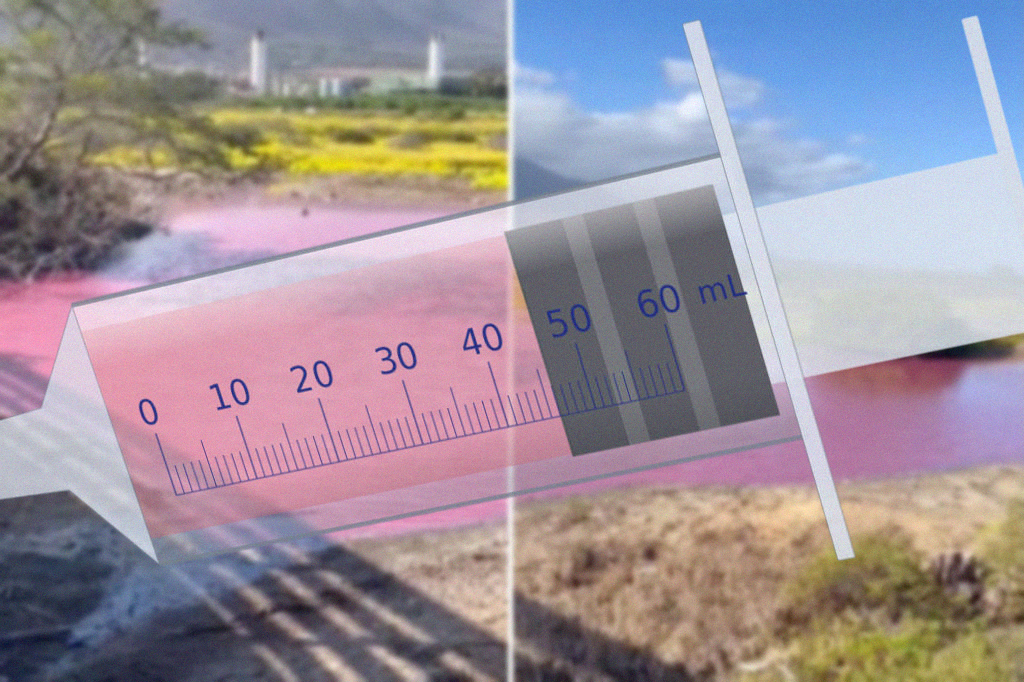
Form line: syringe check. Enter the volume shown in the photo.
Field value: 46 mL
